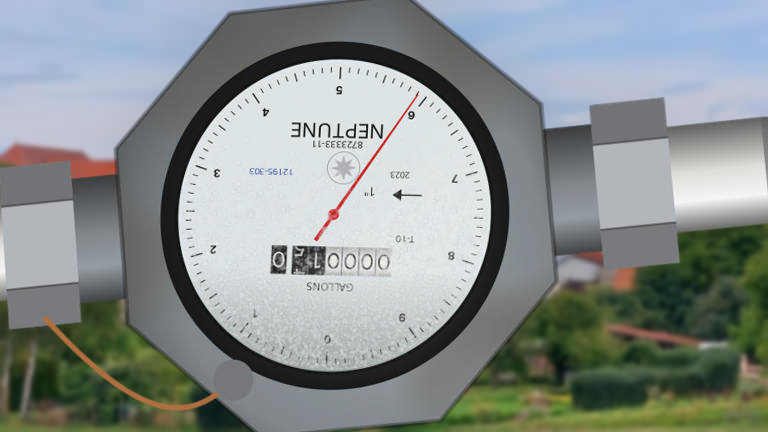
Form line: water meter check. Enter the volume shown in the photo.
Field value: 145.9 gal
